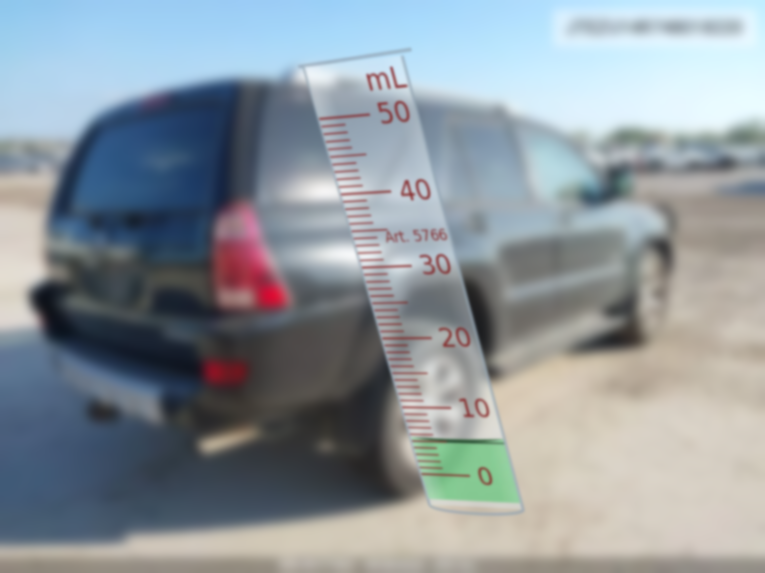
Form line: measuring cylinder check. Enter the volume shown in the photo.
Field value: 5 mL
